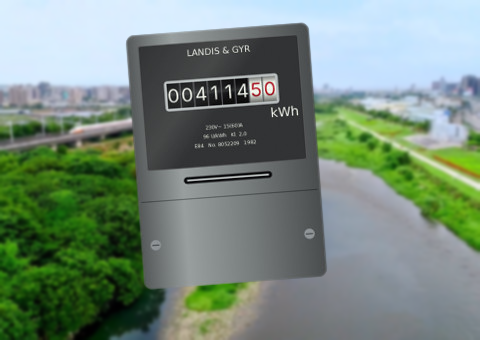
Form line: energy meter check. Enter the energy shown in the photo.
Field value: 4114.50 kWh
